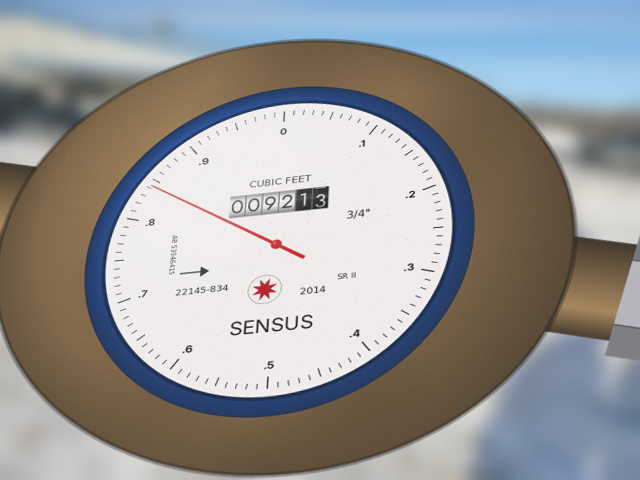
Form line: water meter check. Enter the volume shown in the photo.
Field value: 9212.84 ft³
